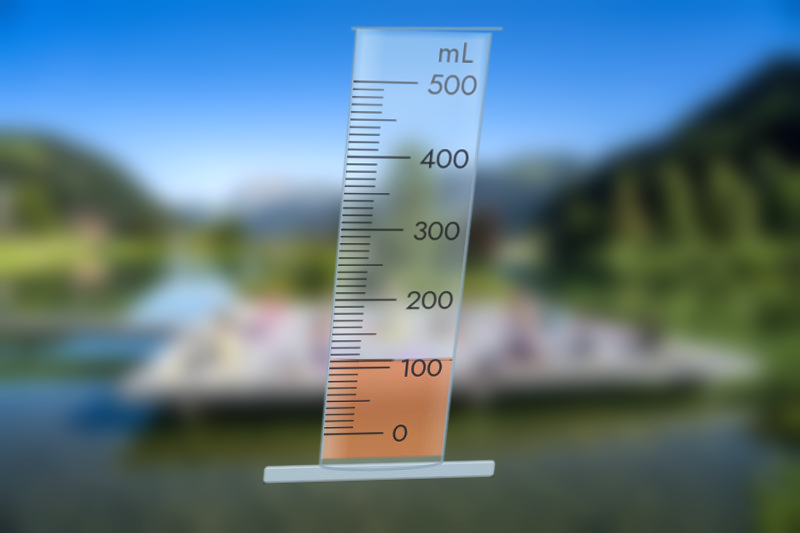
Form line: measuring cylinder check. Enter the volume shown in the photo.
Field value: 110 mL
